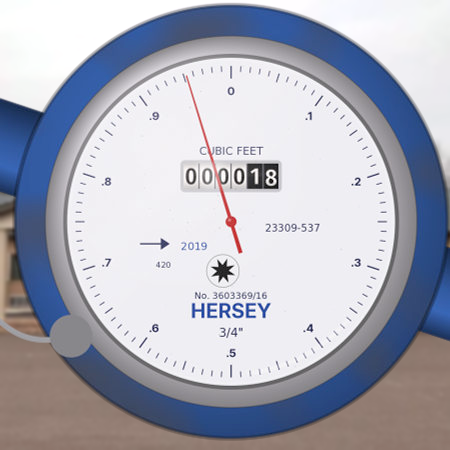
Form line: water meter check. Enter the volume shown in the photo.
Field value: 17.95 ft³
